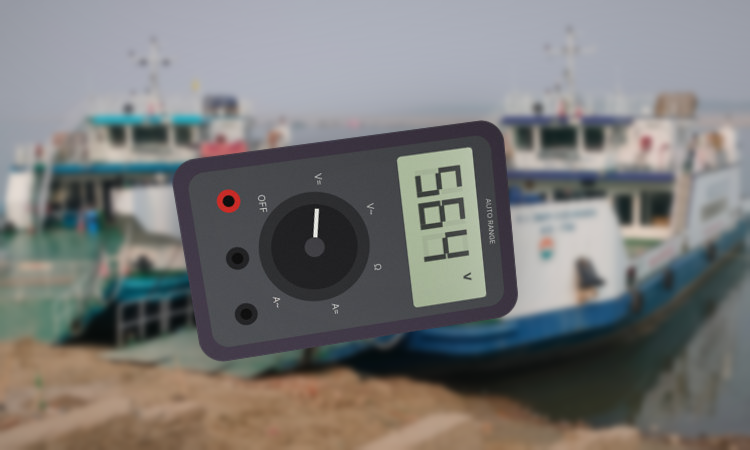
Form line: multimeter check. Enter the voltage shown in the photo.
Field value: 564 V
